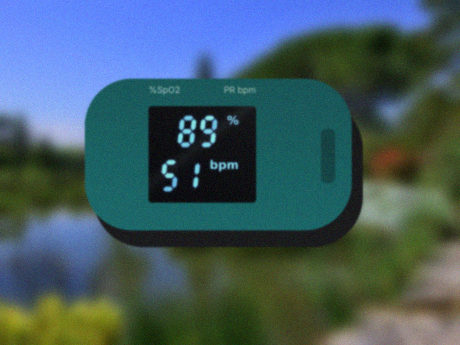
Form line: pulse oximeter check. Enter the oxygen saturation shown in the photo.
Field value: 89 %
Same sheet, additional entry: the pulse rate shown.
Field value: 51 bpm
